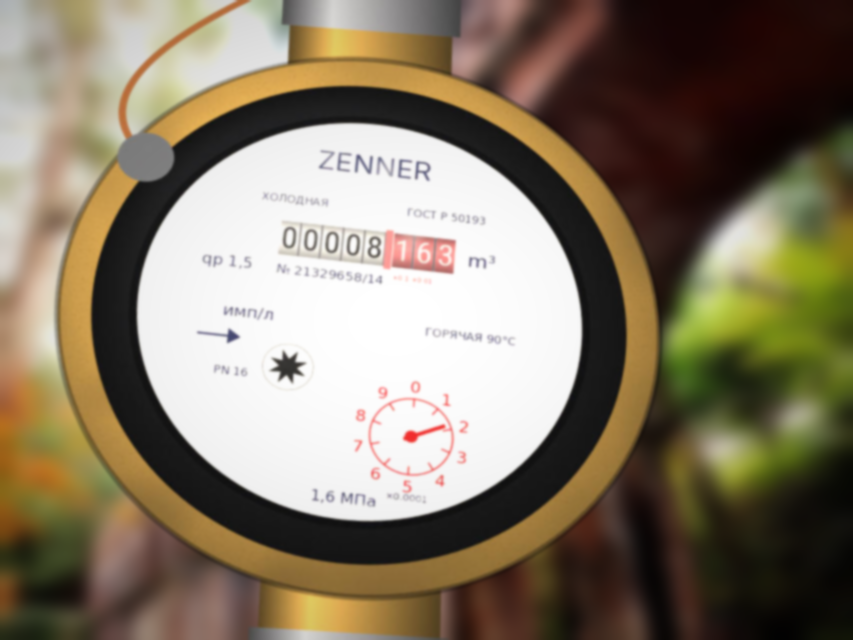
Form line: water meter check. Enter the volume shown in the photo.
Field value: 8.1631 m³
